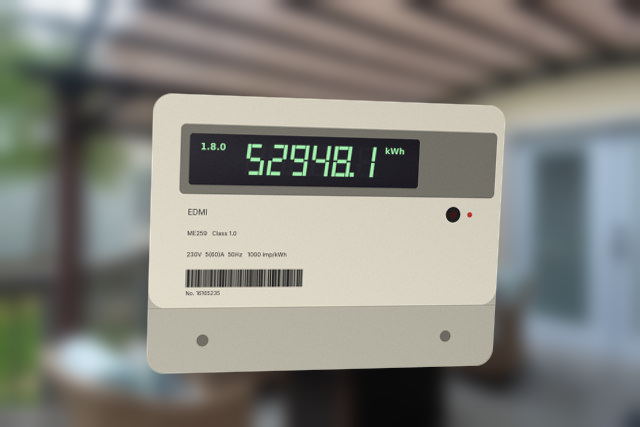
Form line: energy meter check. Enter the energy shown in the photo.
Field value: 52948.1 kWh
